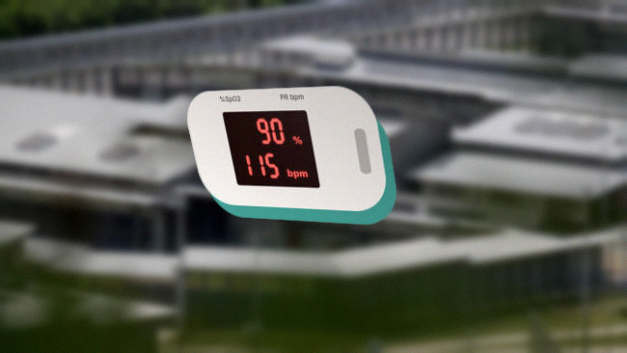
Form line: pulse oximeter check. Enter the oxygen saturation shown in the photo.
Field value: 90 %
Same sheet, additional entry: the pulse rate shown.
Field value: 115 bpm
